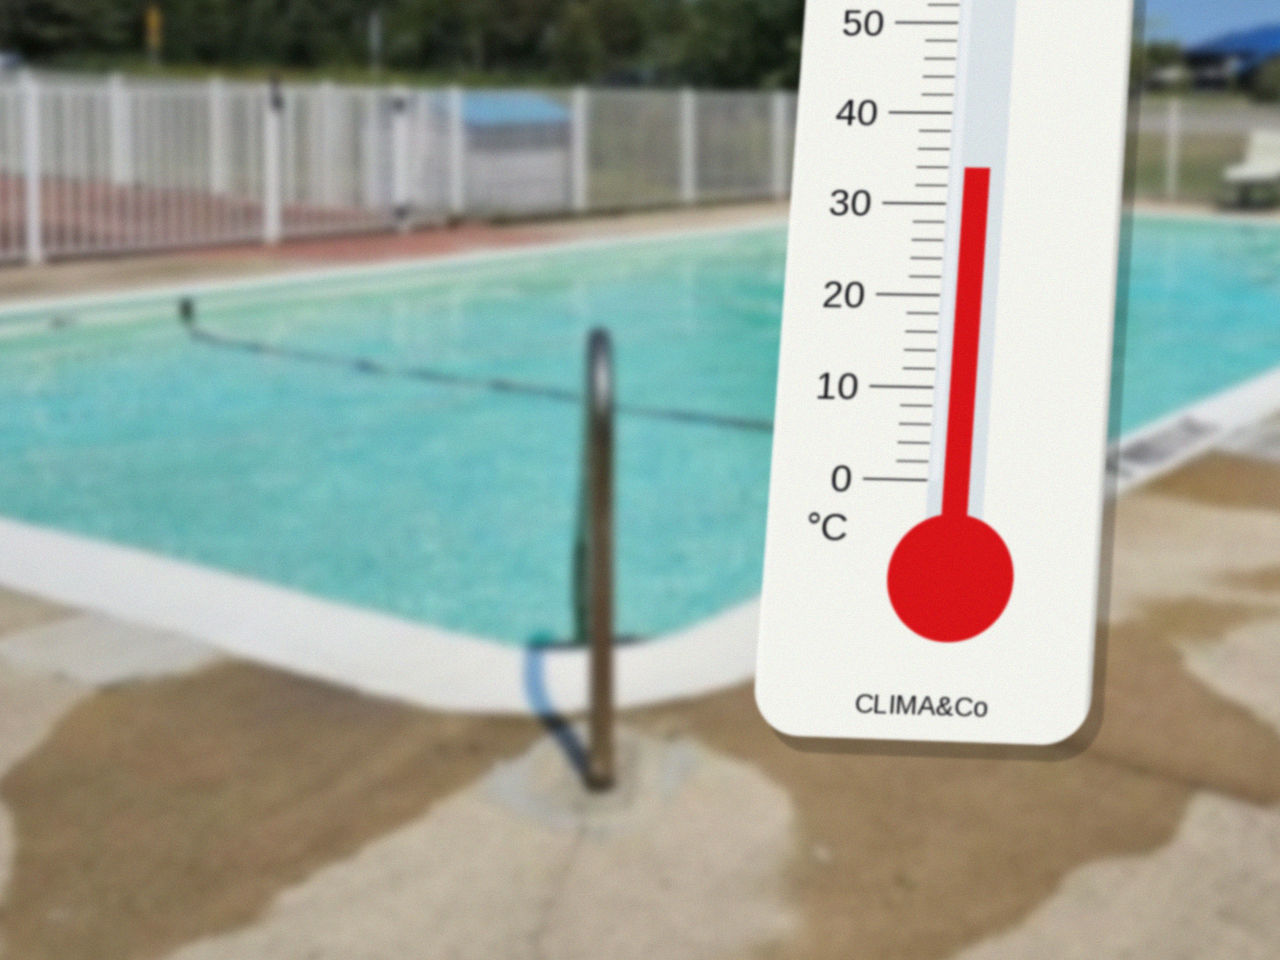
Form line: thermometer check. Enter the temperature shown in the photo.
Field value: 34 °C
